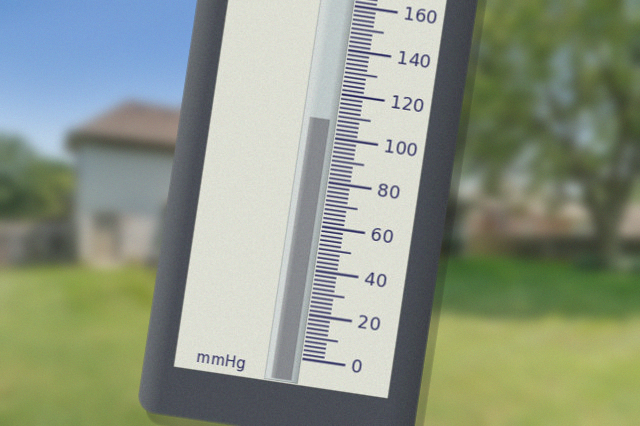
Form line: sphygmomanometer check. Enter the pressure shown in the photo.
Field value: 108 mmHg
